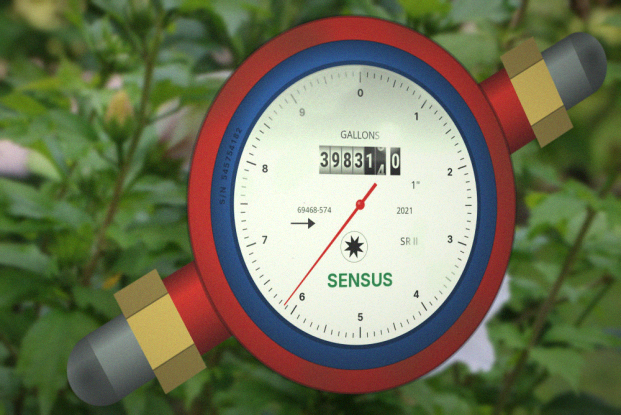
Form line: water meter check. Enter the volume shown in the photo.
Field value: 3983136.1 gal
